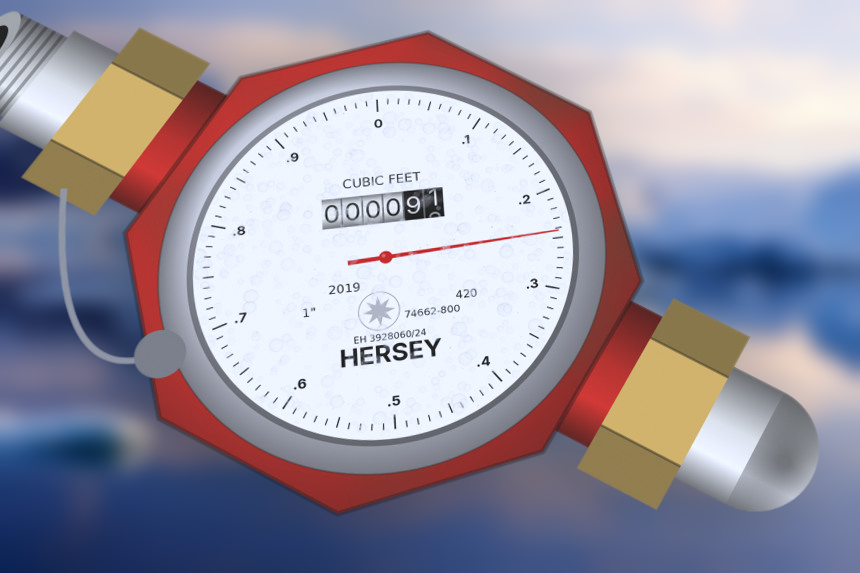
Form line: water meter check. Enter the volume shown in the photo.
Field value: 91.24 ft³
